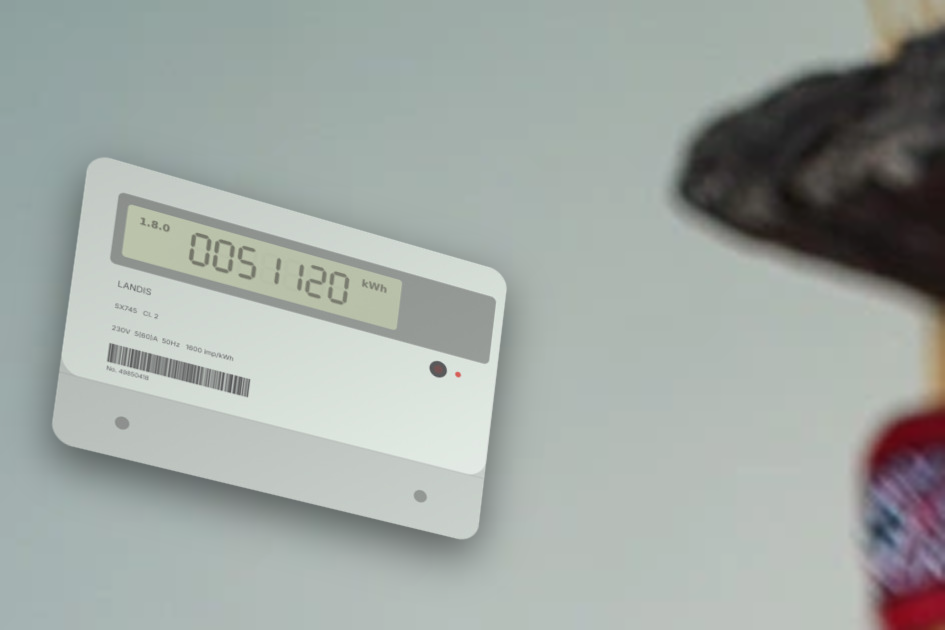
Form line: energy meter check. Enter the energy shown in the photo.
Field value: 51120 kWh
